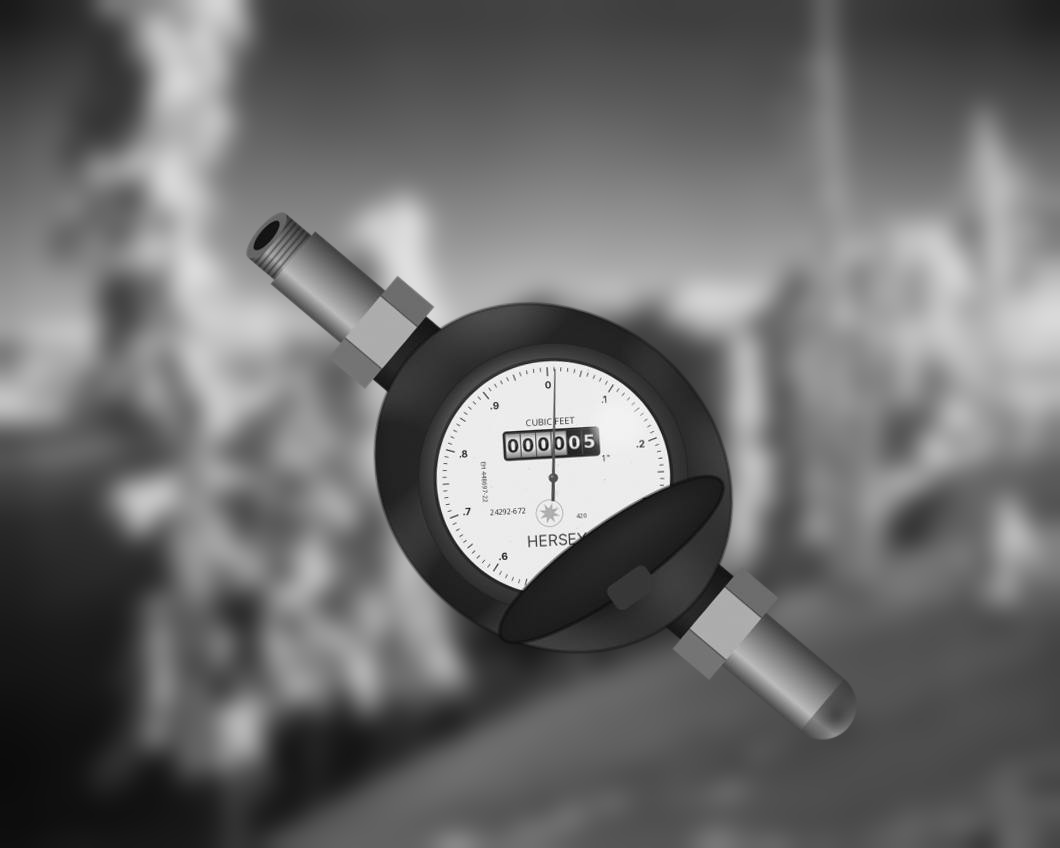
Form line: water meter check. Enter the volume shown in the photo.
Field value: 5.01 ft³
